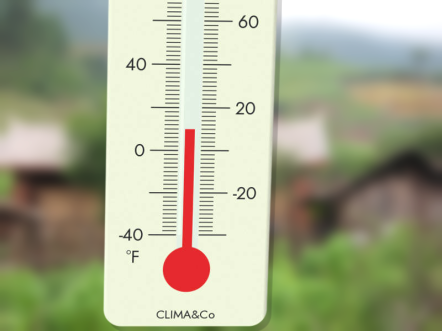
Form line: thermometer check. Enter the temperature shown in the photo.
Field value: 10 °F
